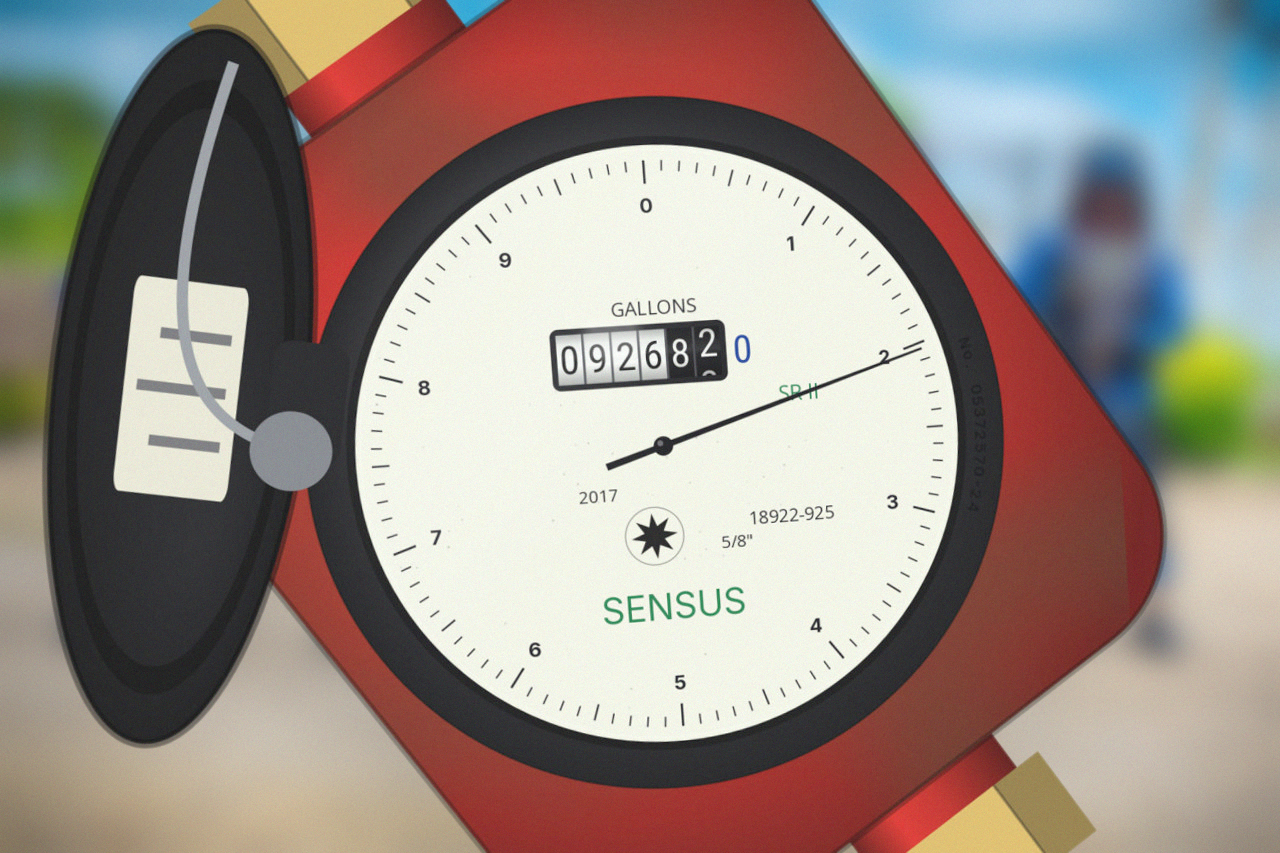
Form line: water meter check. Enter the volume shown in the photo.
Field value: 926822.0 gal
